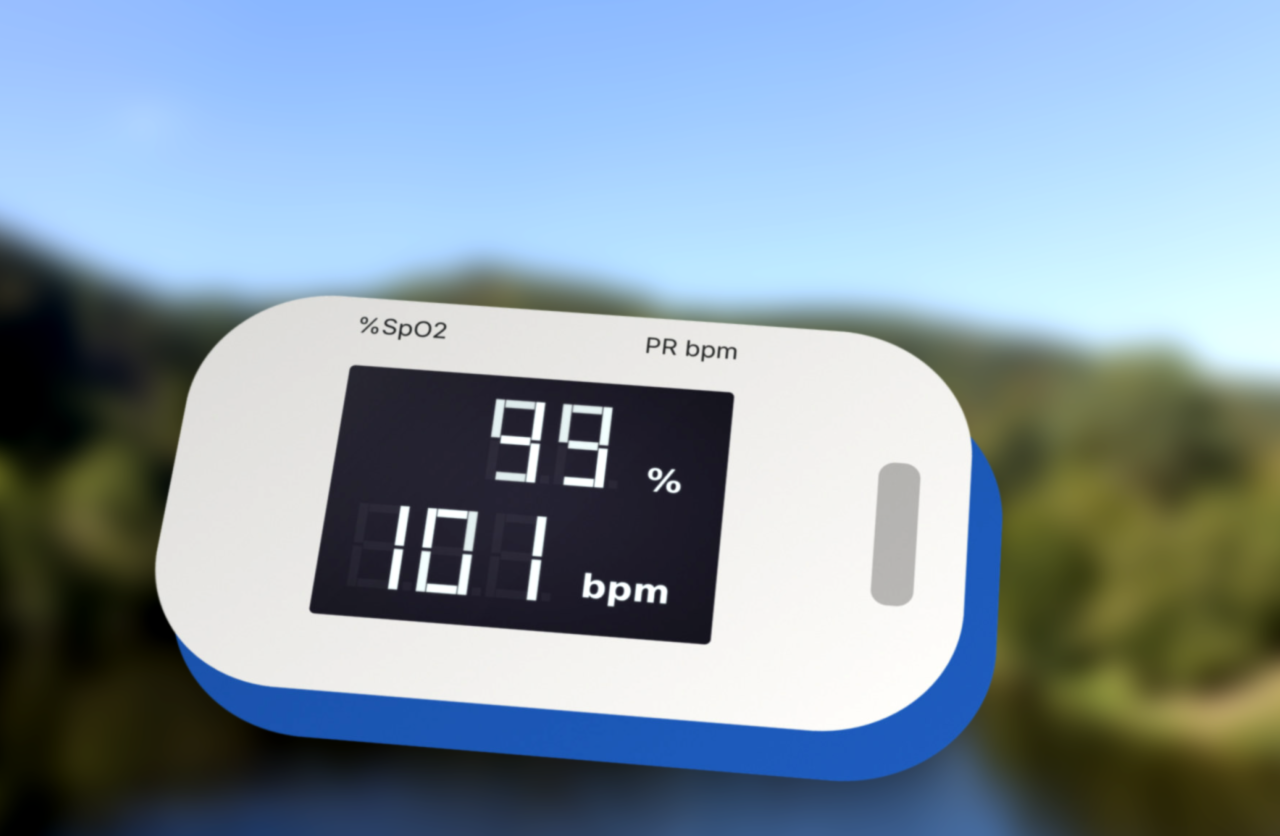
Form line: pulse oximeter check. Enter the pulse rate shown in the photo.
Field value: 101 bpm
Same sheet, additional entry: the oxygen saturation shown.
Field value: 99 %
